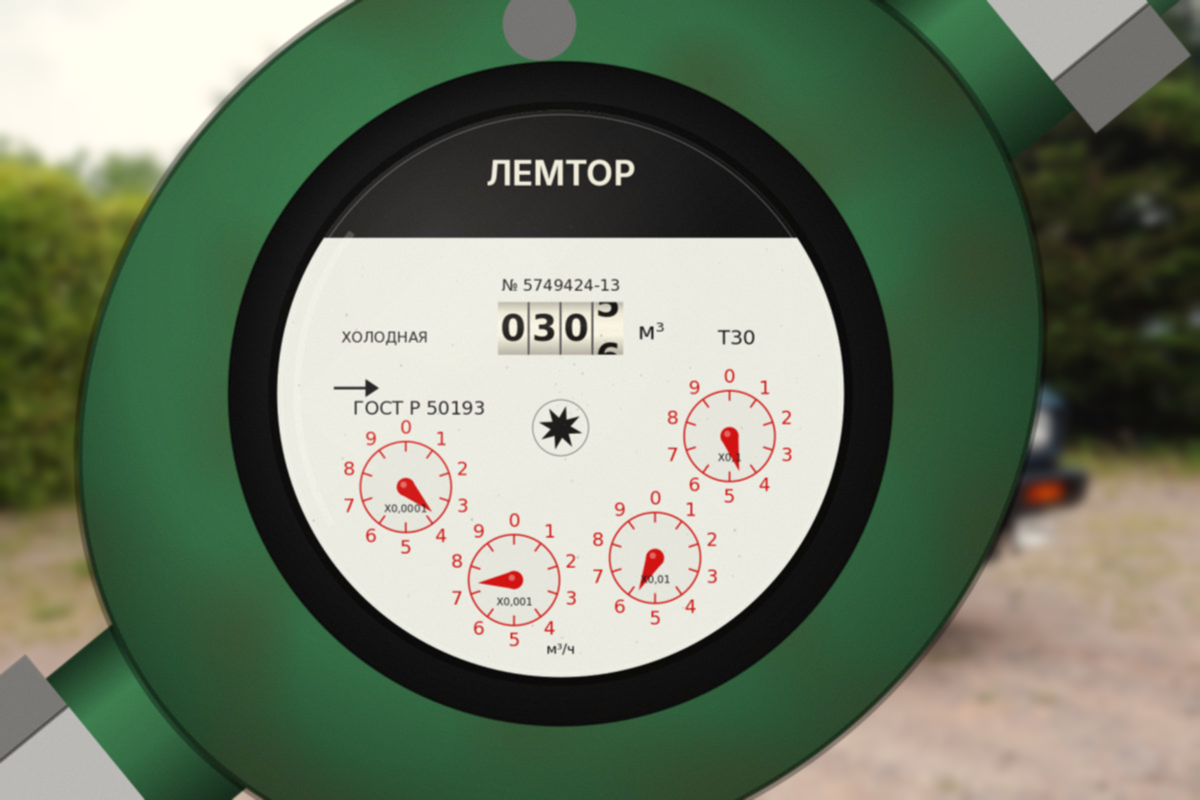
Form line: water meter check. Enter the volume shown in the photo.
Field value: 305.4573 m³
